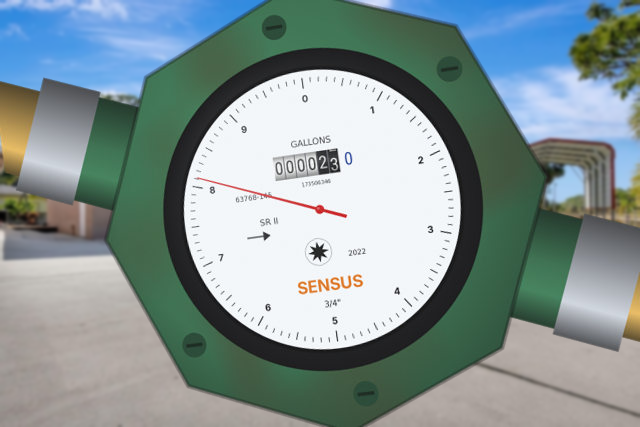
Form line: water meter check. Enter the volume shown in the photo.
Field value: 228.1 gal
